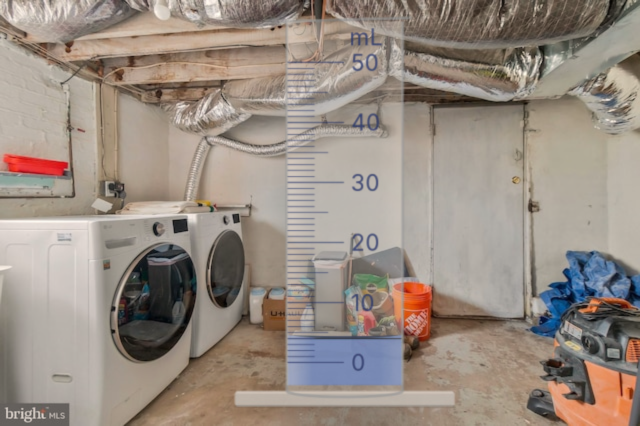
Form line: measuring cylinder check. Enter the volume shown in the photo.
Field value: 4 mL
